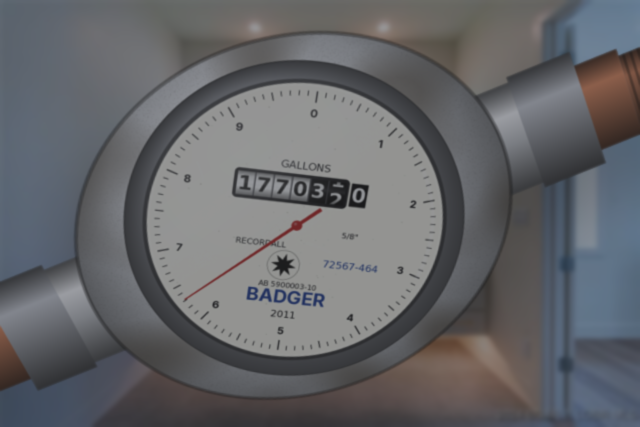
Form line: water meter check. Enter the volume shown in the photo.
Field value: 1770316.3 gal
